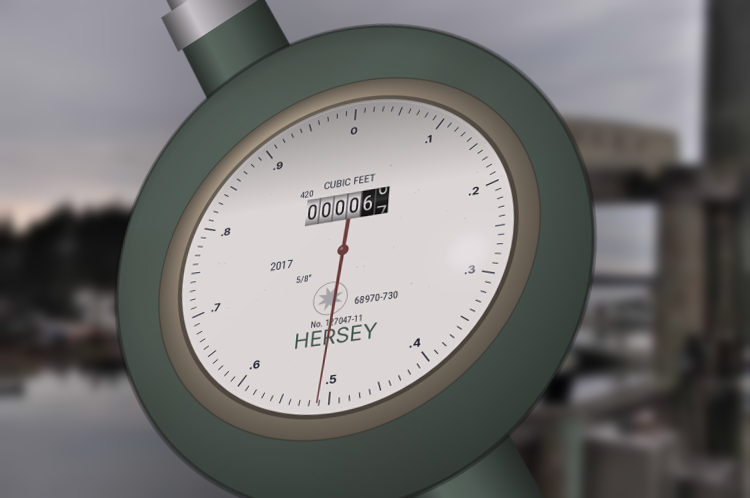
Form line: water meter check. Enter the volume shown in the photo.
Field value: 66.51 ft³
